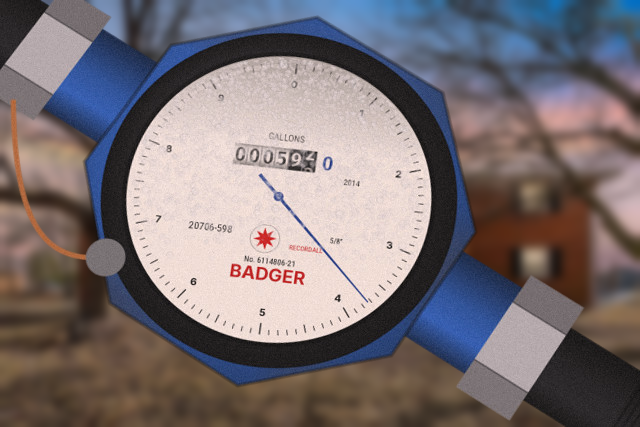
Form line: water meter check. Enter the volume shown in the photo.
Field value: 5923.7 gal
